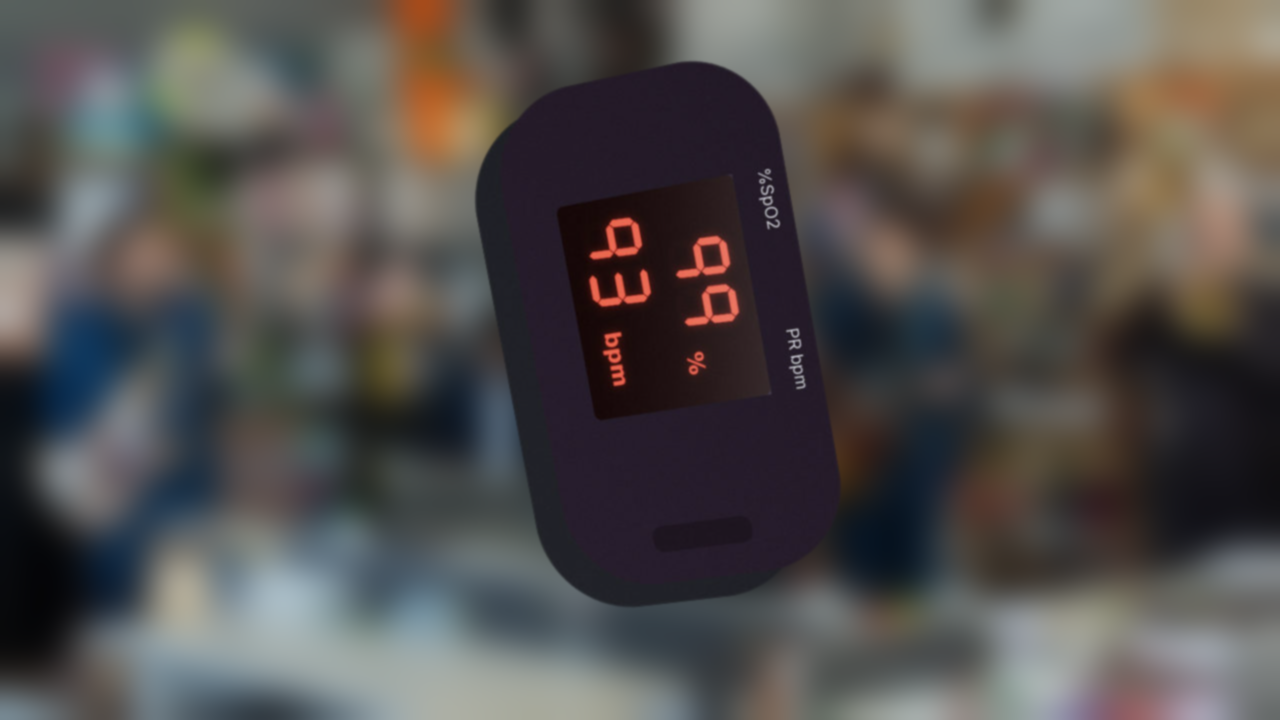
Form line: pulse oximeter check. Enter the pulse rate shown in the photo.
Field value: 93 bpm
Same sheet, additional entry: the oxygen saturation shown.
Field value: 99 %
